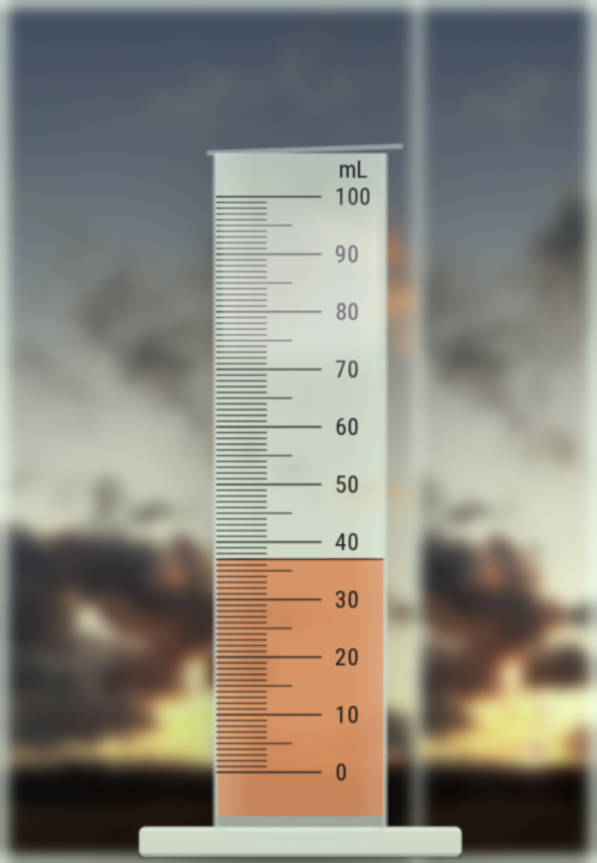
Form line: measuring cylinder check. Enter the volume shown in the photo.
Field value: 37 mL
